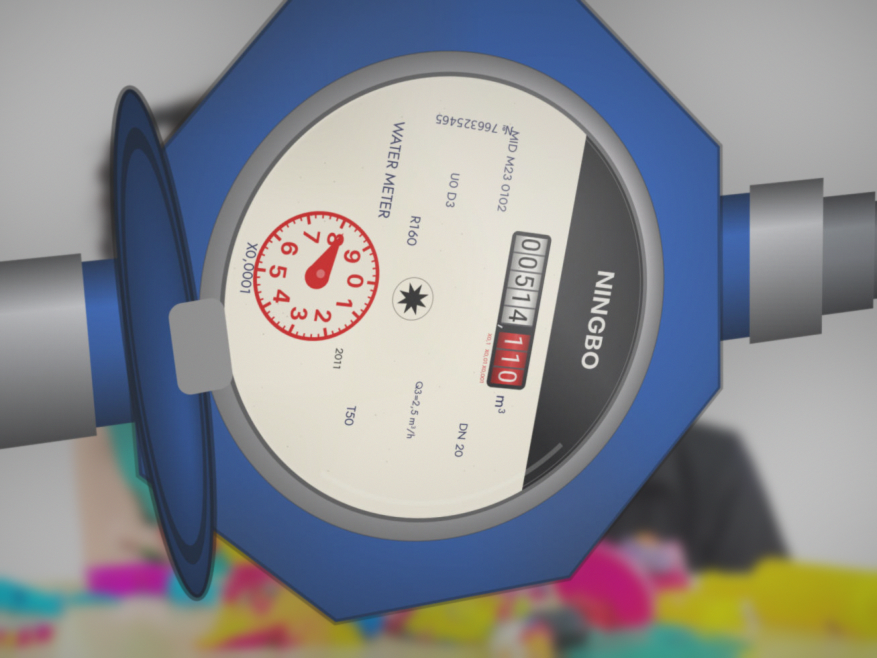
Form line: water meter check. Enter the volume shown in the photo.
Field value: 514.1108 m³
